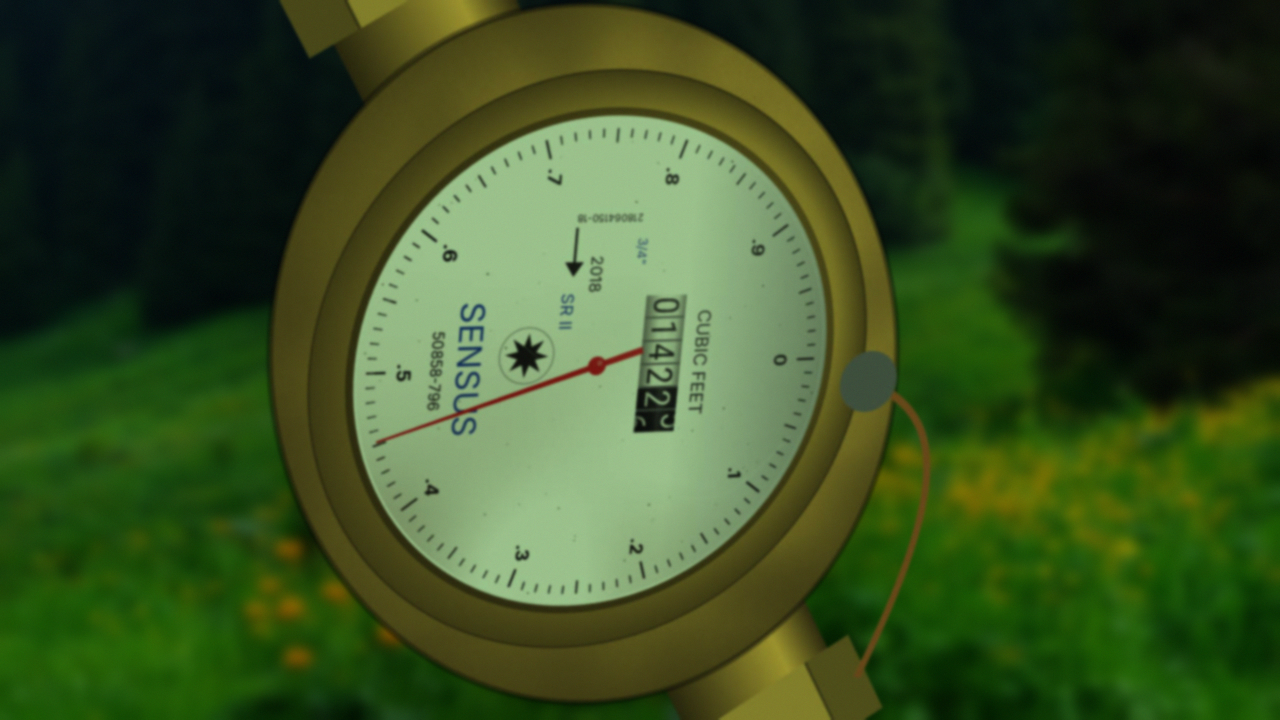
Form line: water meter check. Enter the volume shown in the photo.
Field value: 14225.45 ft³
